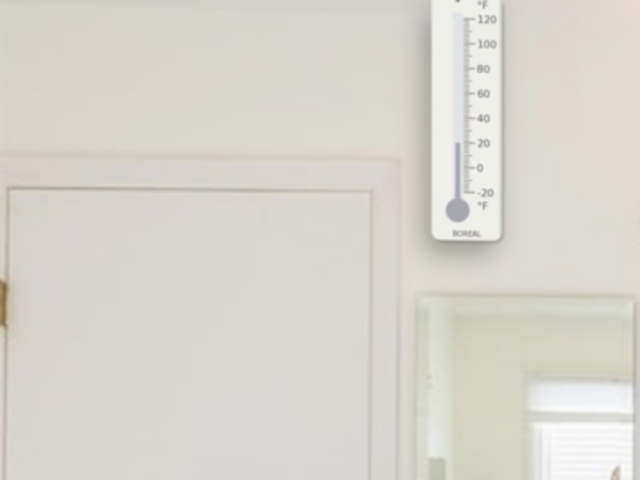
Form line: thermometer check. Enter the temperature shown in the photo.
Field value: 20 °F
